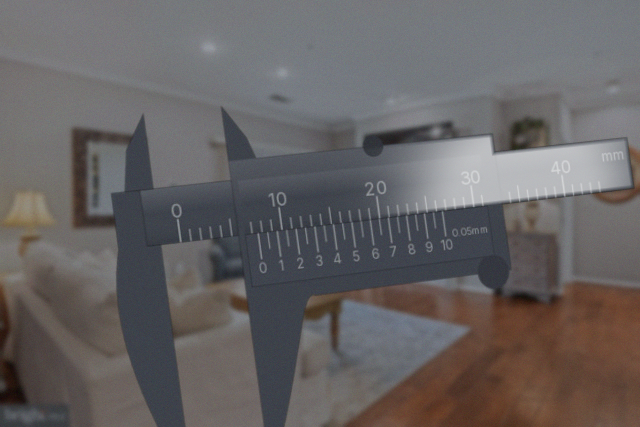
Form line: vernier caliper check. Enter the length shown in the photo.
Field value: 7.6 mm
